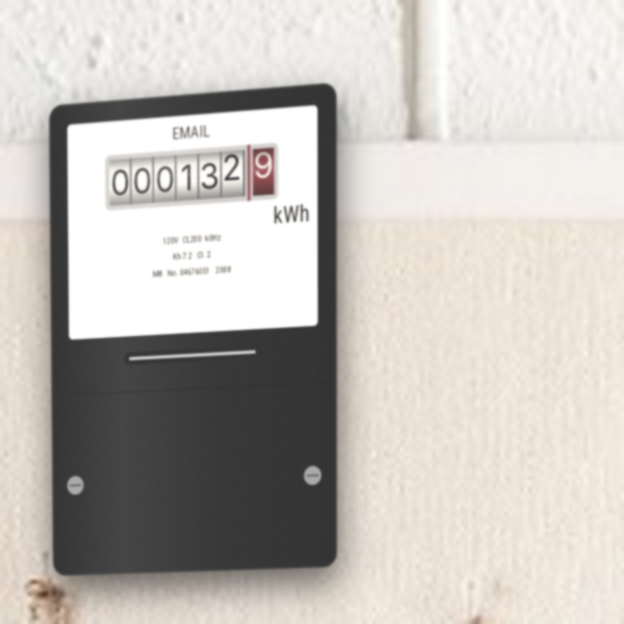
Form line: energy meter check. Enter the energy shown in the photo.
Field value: 132.9 kWh
